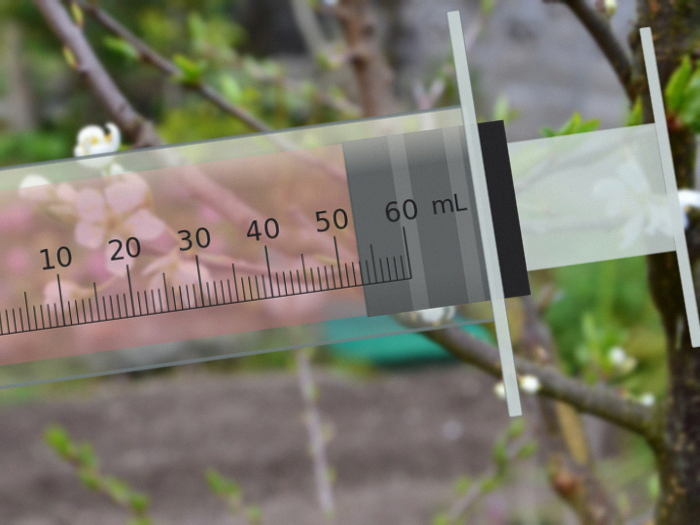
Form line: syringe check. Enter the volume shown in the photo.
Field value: 53 mL
